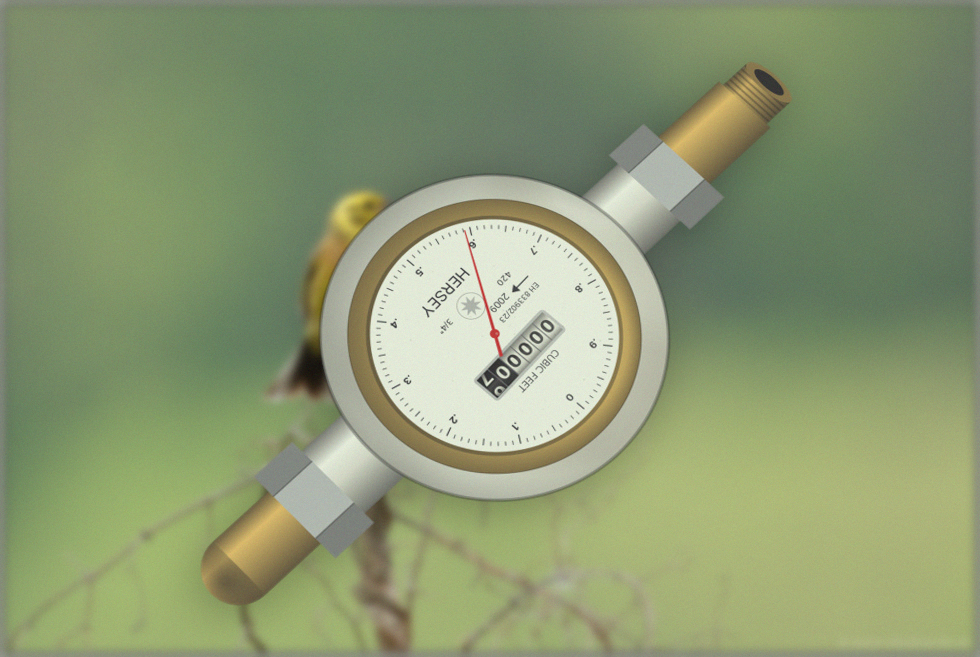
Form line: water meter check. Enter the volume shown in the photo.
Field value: 6.59 ft³
